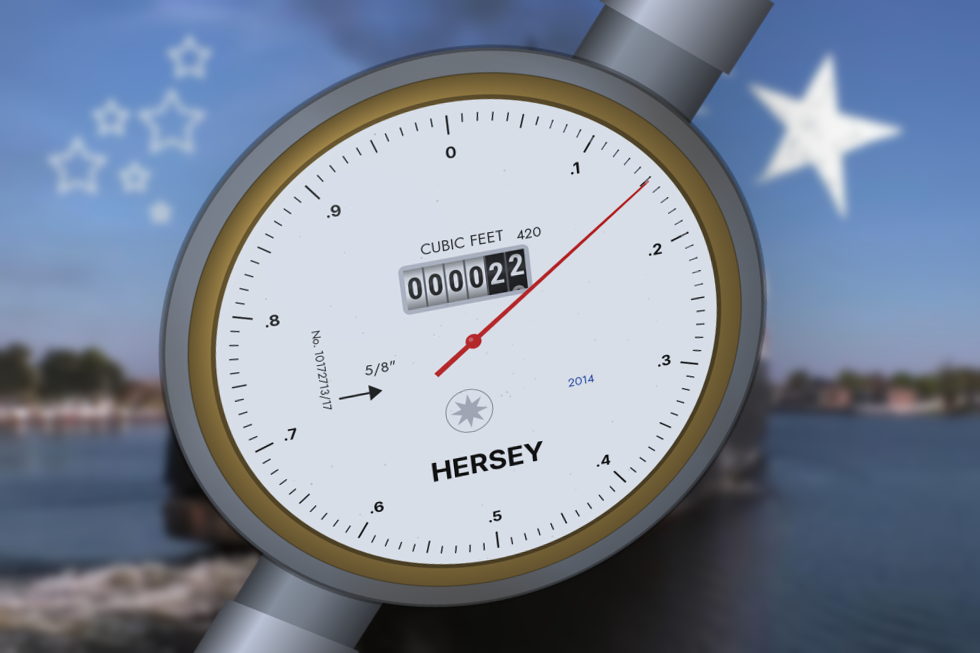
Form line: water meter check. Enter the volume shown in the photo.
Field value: 22.15 ft³
